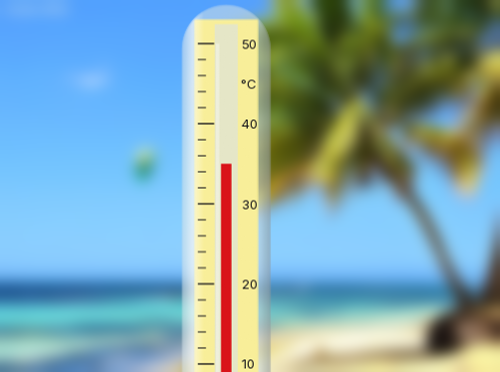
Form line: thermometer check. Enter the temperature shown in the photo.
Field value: 35 °C
